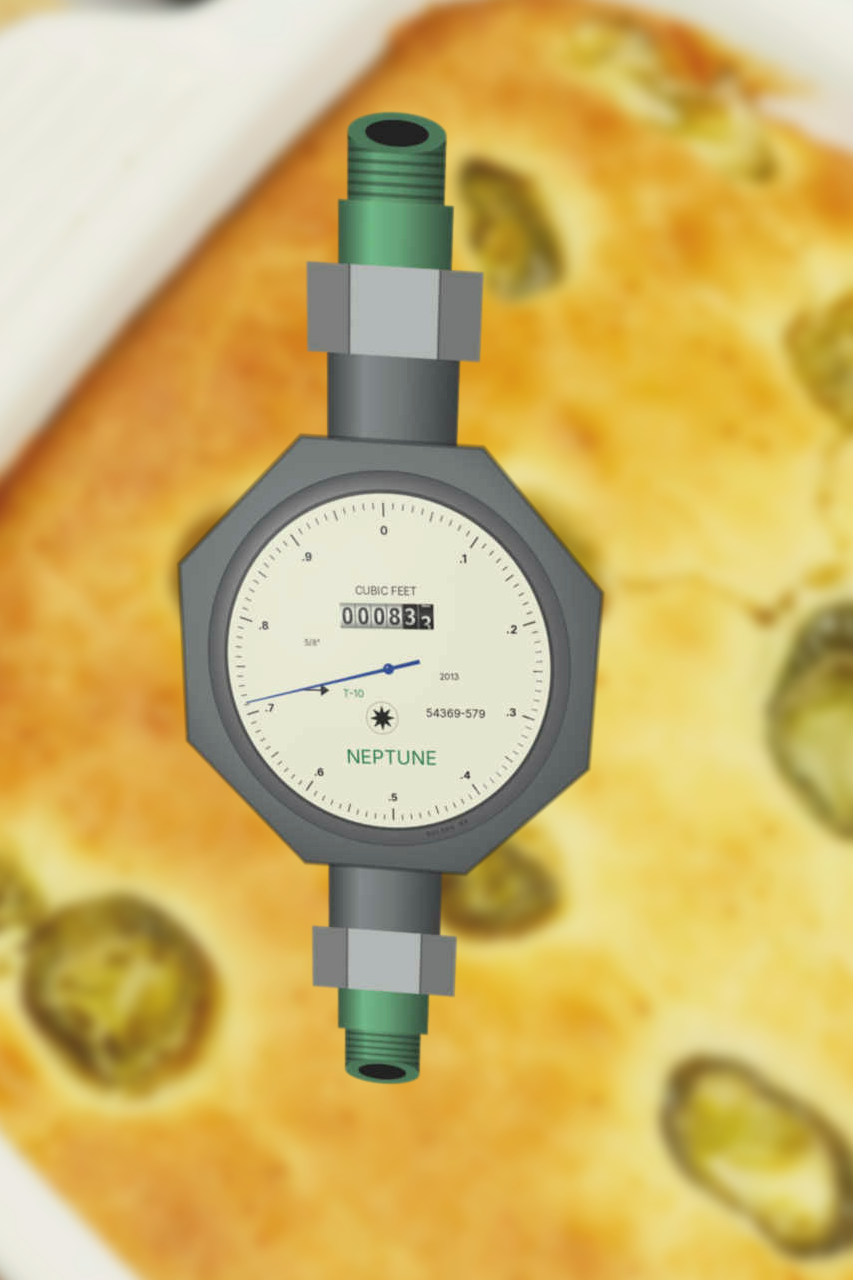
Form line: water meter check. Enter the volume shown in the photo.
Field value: 832.71 ft³
